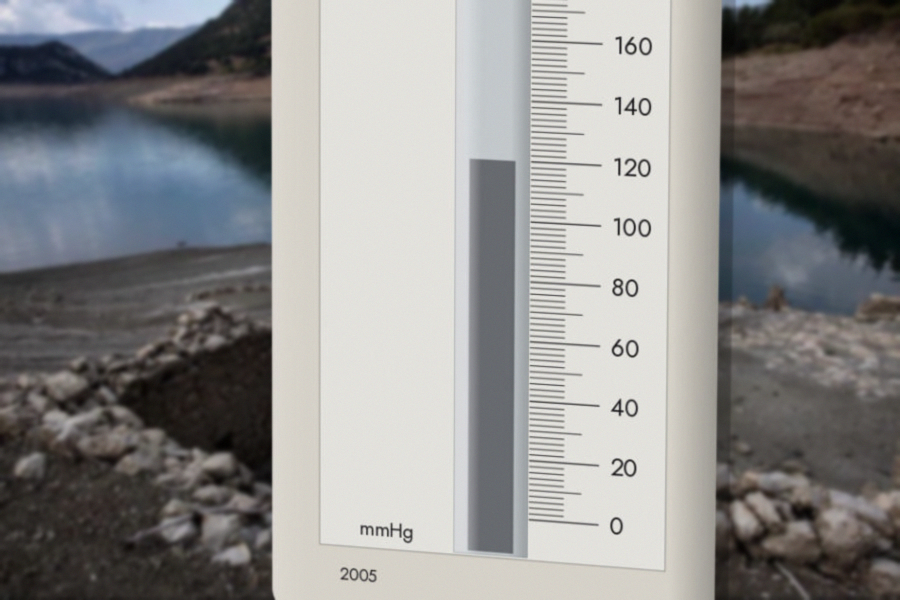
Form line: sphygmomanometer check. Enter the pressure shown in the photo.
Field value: 120 mmHg
